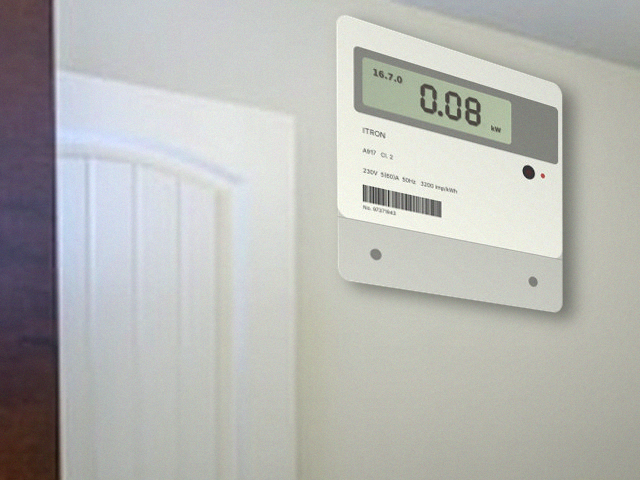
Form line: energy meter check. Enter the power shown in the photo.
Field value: 0.08 kW
